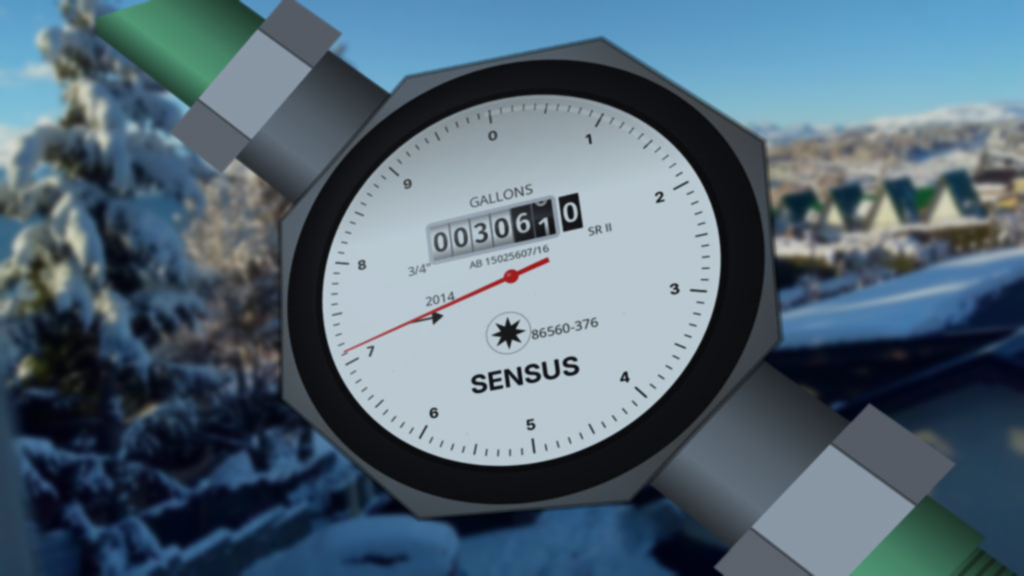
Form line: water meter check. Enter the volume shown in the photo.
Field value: 30607.1 gal
